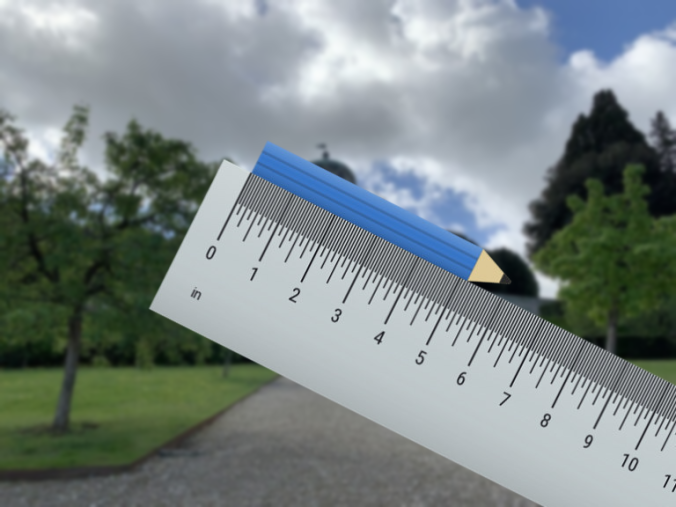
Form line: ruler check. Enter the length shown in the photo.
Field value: 6 in
